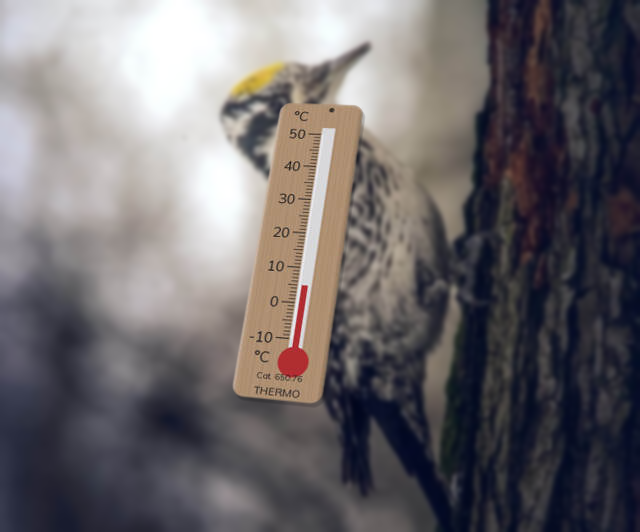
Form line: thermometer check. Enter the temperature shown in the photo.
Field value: 5 °C
